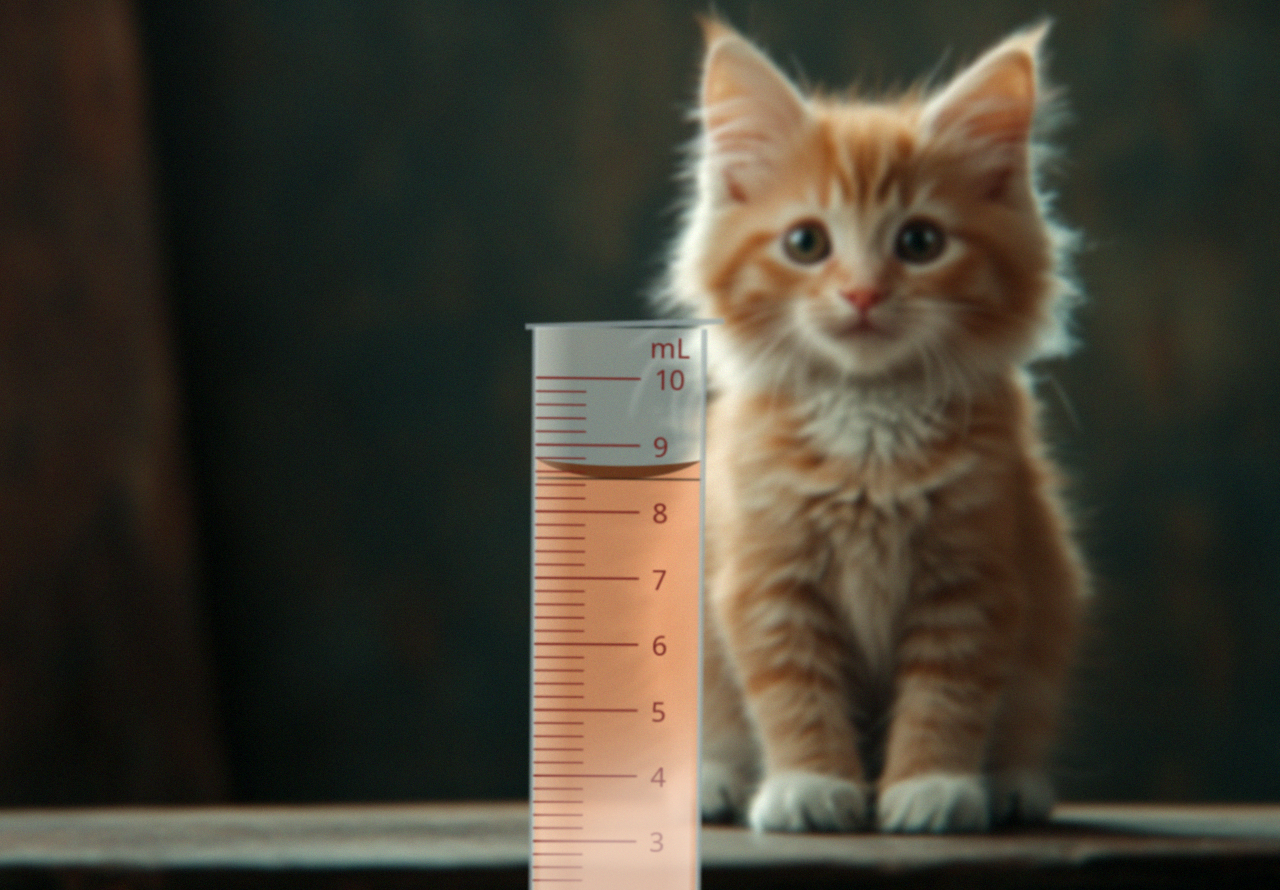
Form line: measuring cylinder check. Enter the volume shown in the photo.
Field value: 8.5 mL
